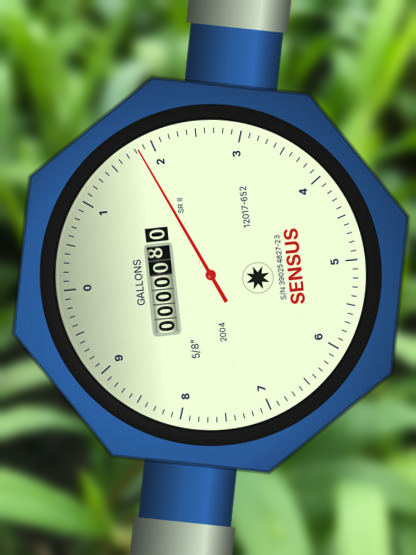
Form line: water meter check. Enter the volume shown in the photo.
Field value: 81.8 gal
